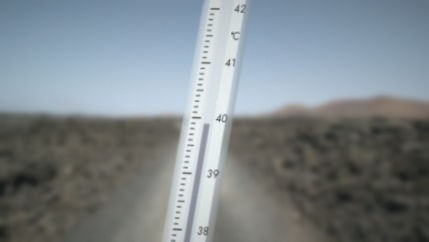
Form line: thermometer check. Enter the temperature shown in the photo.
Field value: 39.9 °C
